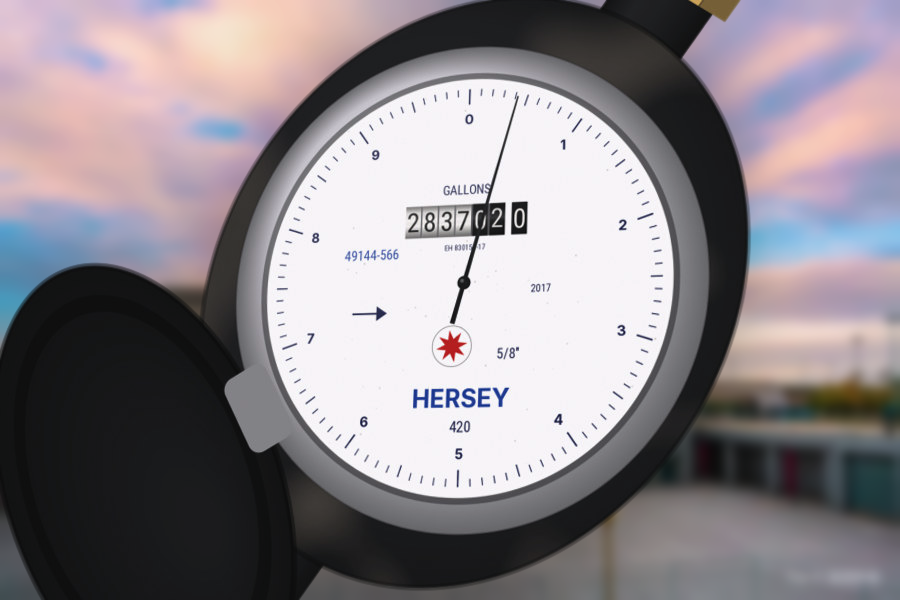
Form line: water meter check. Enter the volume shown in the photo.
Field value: 2837020.4 gal
